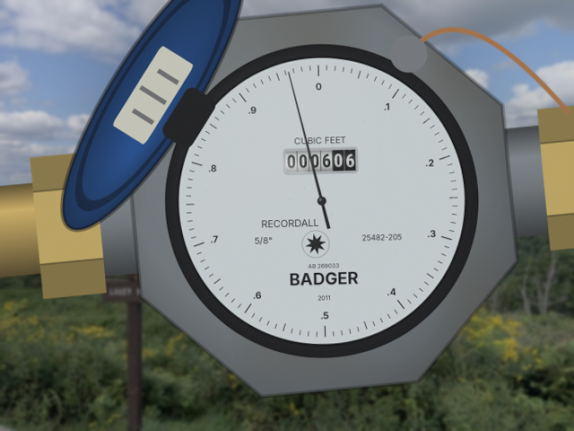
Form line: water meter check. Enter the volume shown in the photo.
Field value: 605.96 ft³
